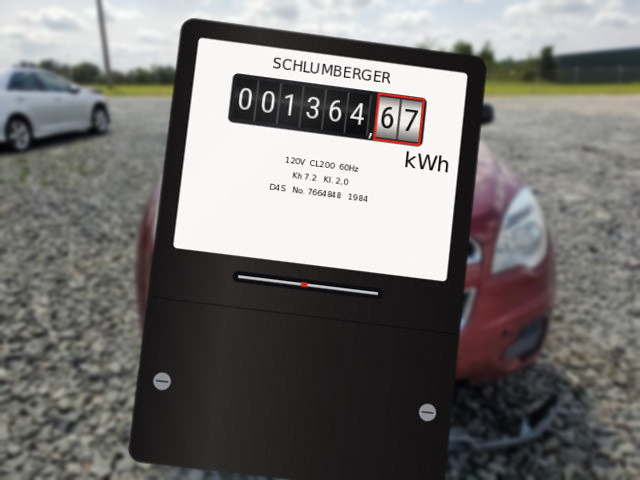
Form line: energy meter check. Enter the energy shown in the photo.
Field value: 1364.67 kWh
